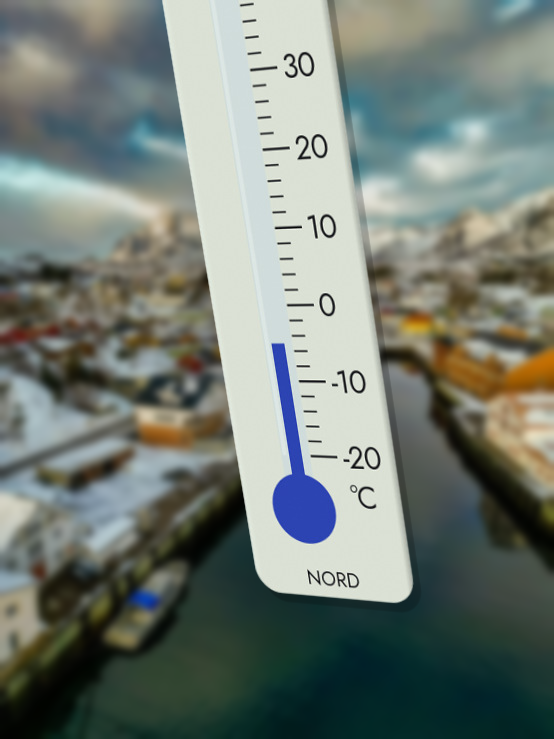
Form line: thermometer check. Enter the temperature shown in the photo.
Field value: -5 °C
